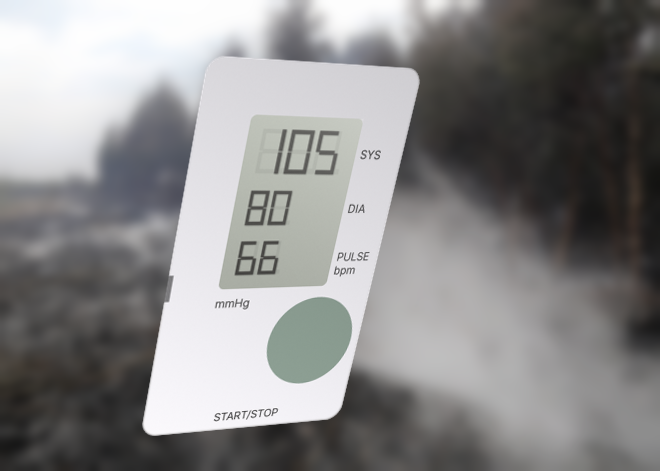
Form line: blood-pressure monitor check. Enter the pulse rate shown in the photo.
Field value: 66 bpm
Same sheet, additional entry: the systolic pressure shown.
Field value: 105 mmHg
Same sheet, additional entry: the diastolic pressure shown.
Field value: 80 mmHg
